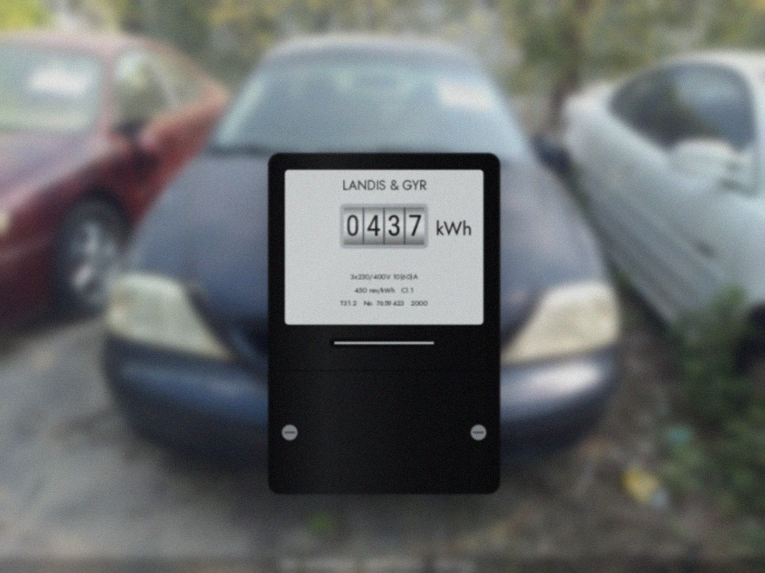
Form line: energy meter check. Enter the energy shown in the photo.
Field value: 437 kWh
